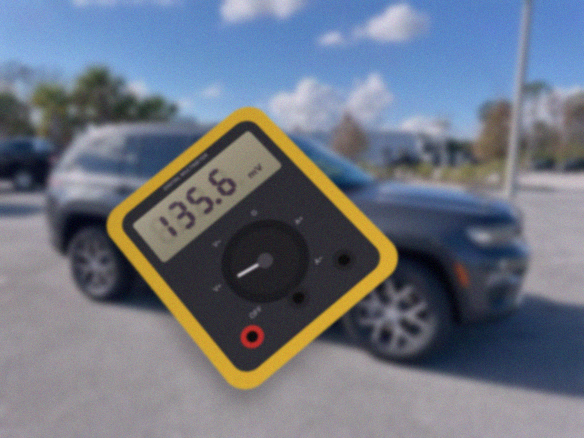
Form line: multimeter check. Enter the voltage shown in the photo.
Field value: 135.6 mV
